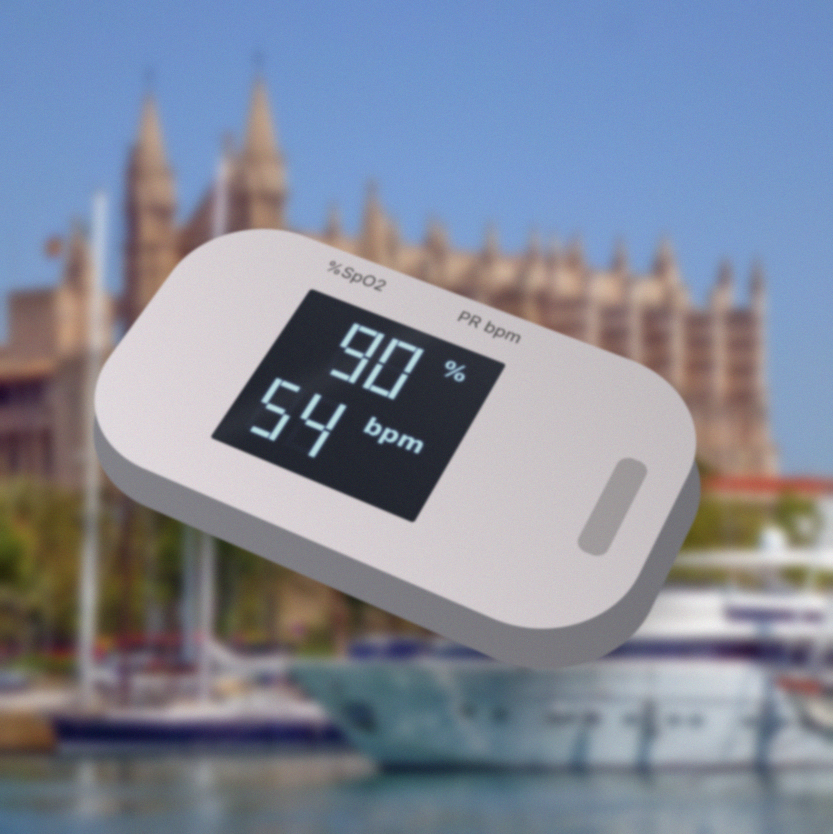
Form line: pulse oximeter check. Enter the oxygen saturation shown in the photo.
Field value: 90 %
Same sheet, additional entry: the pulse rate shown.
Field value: 54 bpm
